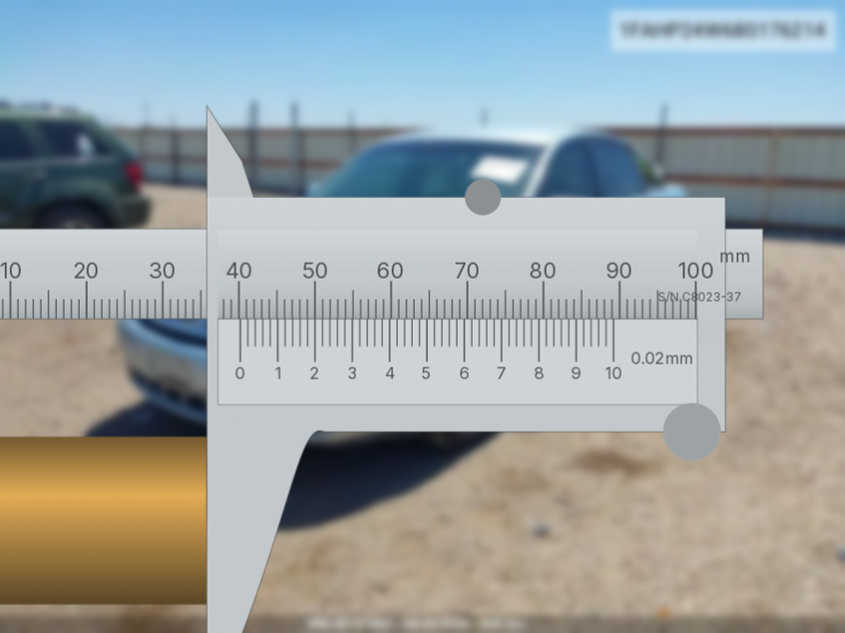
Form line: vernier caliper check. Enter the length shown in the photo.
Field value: 40.2 mm
